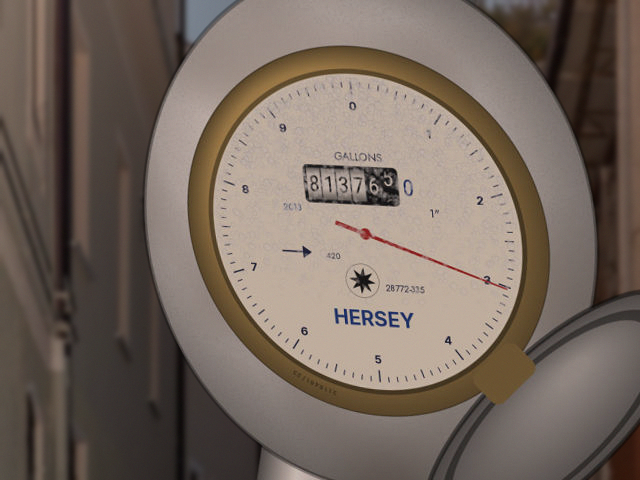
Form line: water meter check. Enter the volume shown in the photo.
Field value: 8137653.0 gal
